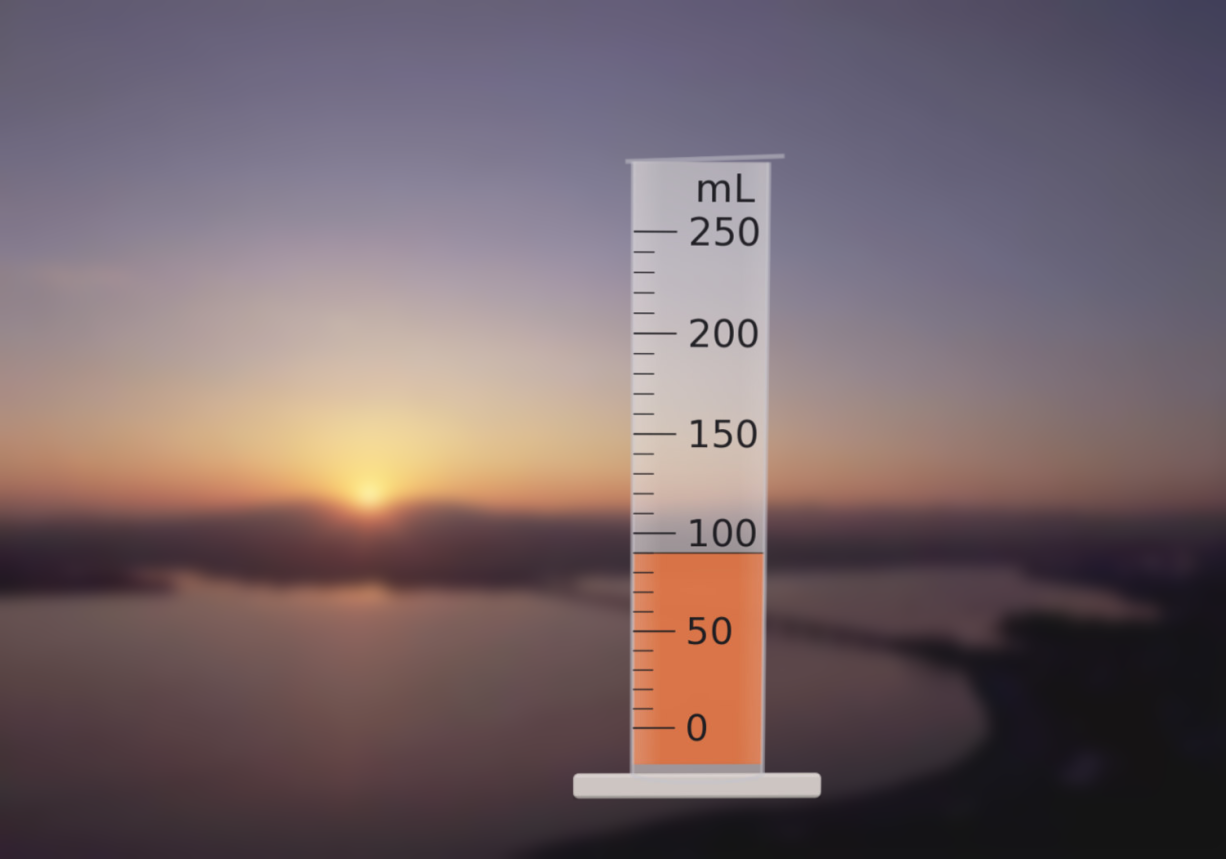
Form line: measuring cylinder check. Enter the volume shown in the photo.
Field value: 90 mL
